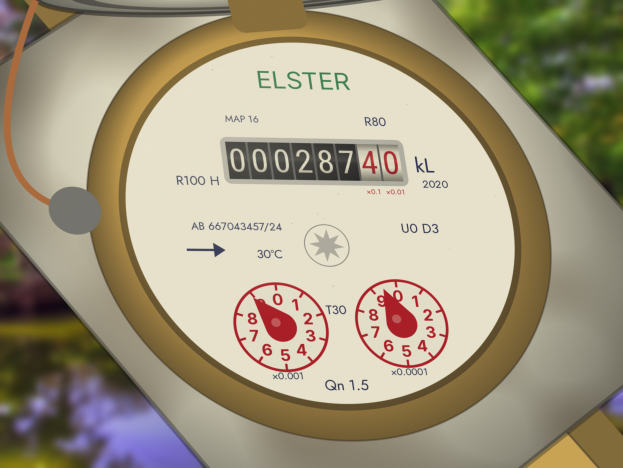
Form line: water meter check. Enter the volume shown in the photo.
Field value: 287.4089 kL
